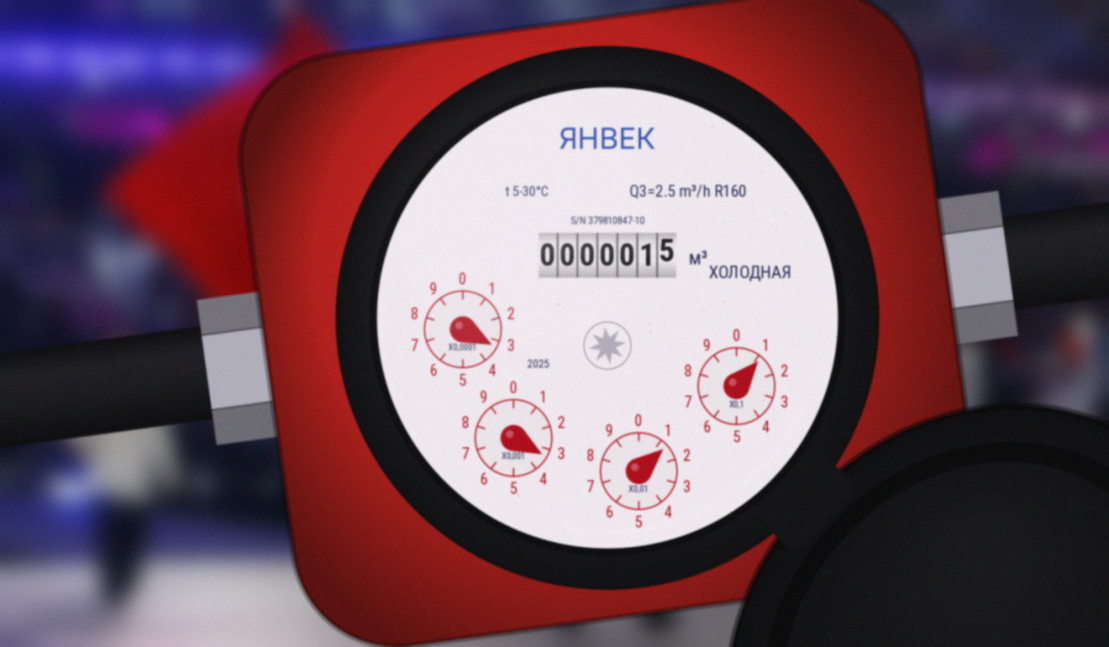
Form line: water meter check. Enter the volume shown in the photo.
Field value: 15.1133 m³
